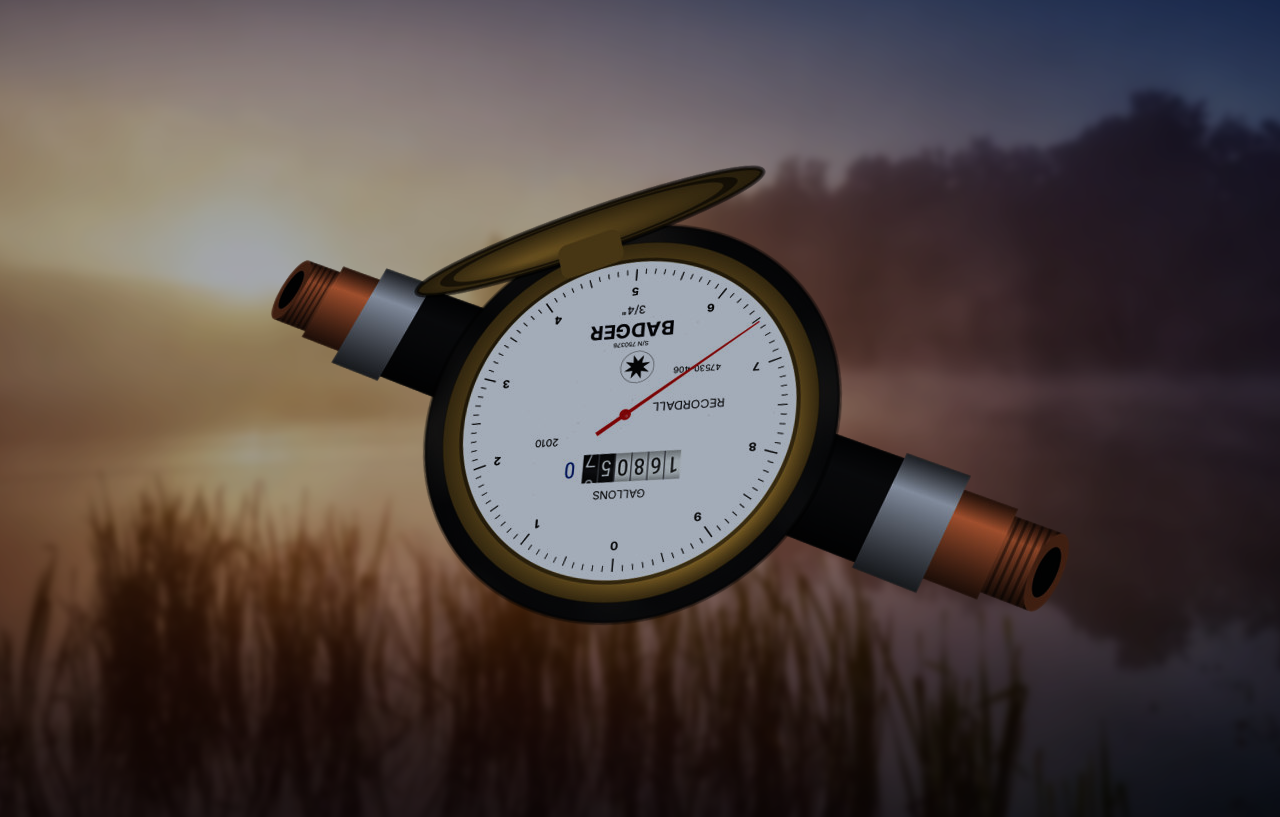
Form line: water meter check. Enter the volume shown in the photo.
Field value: 1680566.5 gal
